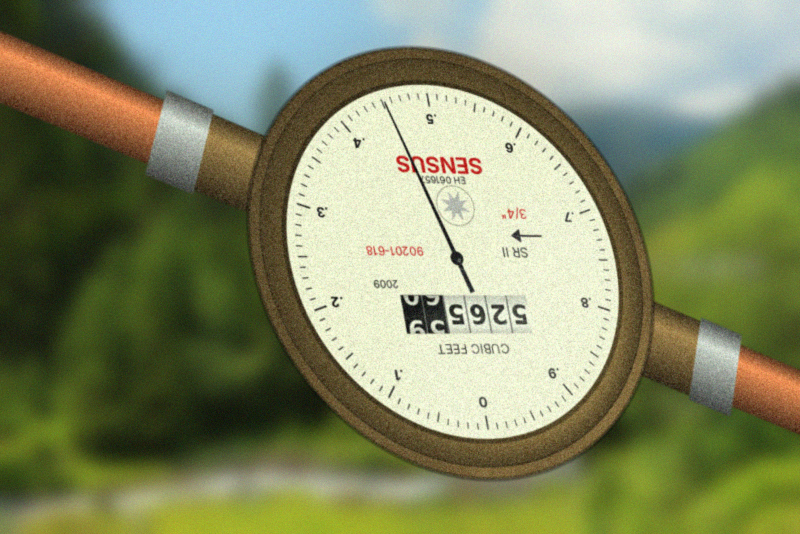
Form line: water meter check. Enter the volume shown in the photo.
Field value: 526559.45 ft³
